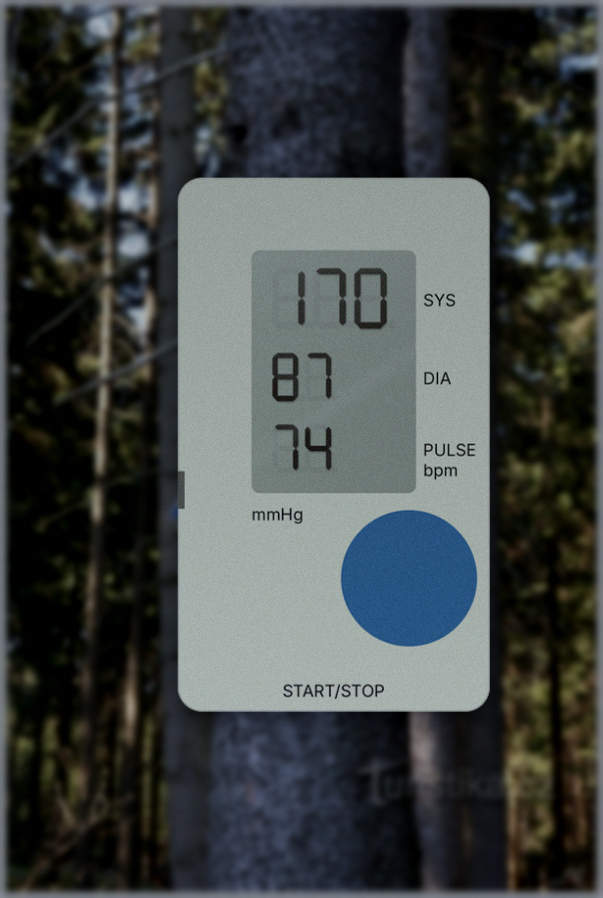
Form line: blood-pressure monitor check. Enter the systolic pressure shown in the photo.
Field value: 170 mmHg
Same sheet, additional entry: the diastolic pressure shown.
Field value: 87 mmHg
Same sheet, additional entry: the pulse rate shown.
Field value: 74 bpm
